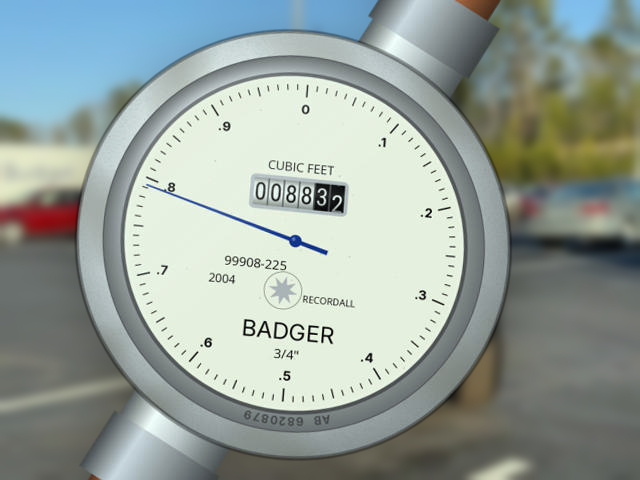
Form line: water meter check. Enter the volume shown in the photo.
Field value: 8831.79 ft³
